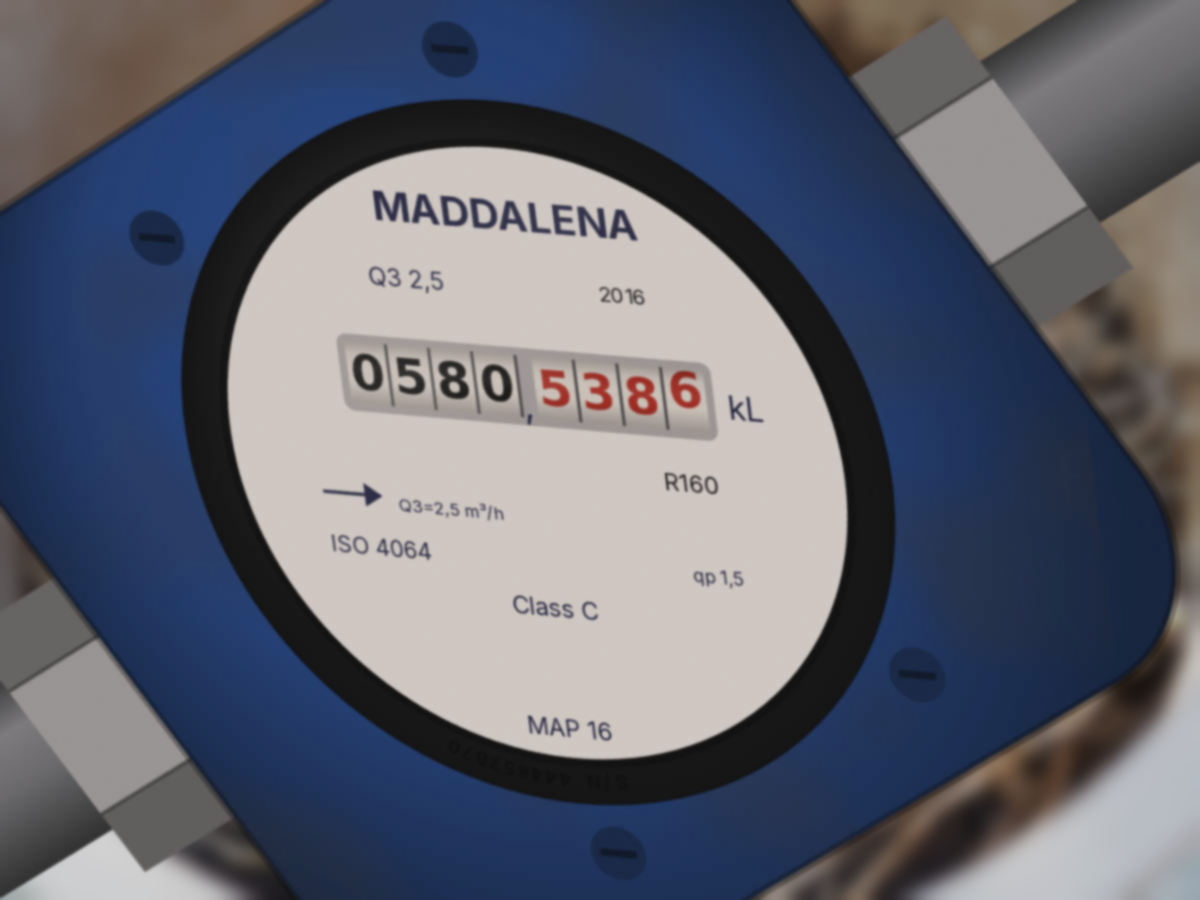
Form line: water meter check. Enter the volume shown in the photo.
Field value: 580.5386 kL
